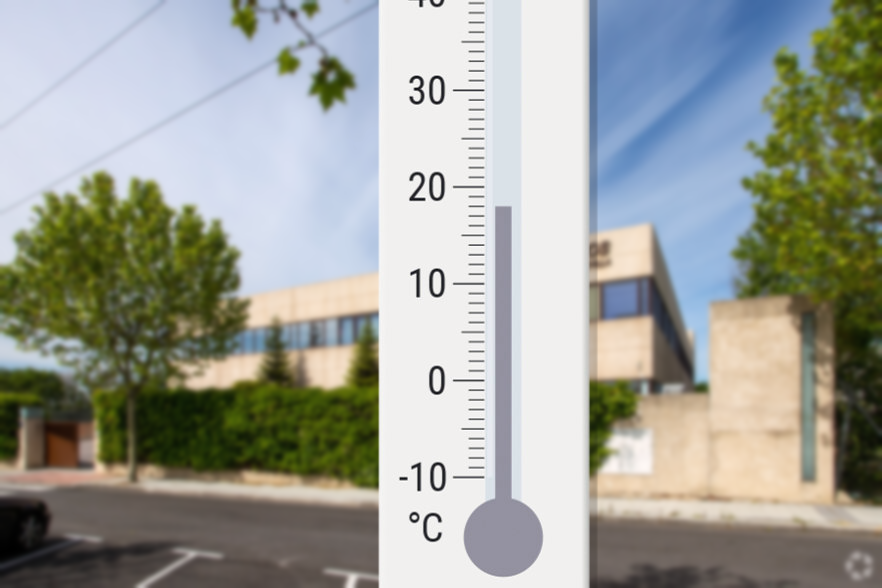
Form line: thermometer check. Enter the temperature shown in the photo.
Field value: 18 °C
